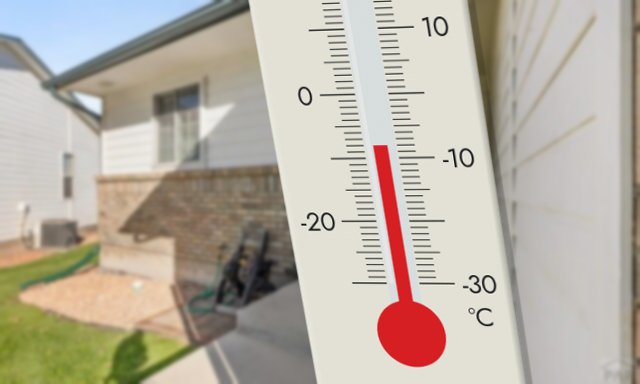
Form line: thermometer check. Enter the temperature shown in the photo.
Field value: -8 °C
